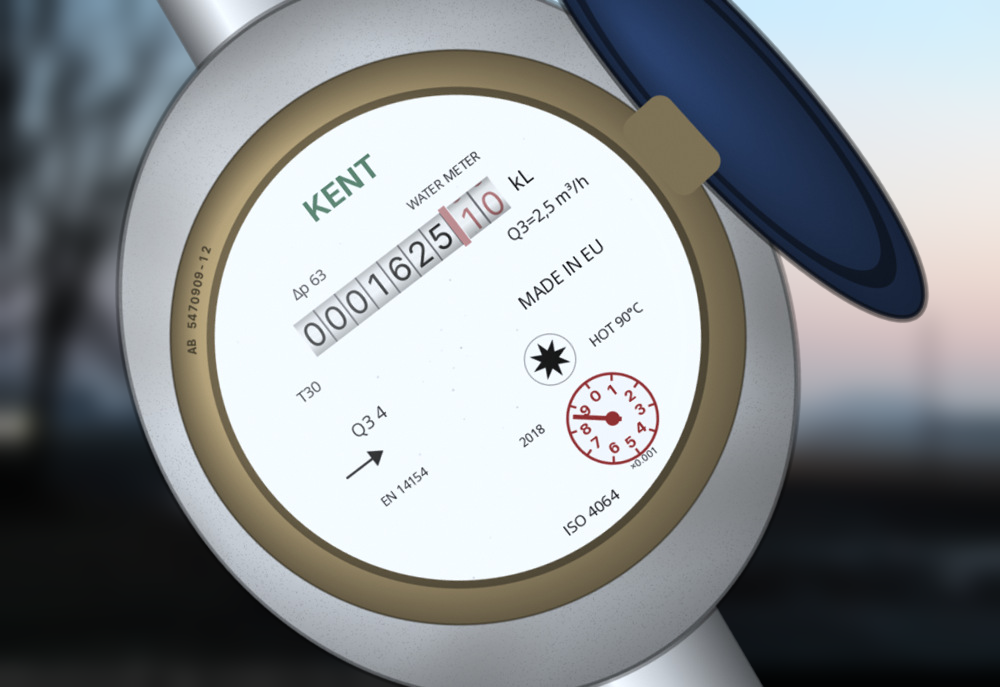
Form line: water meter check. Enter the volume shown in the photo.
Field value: 1625.098 kL
